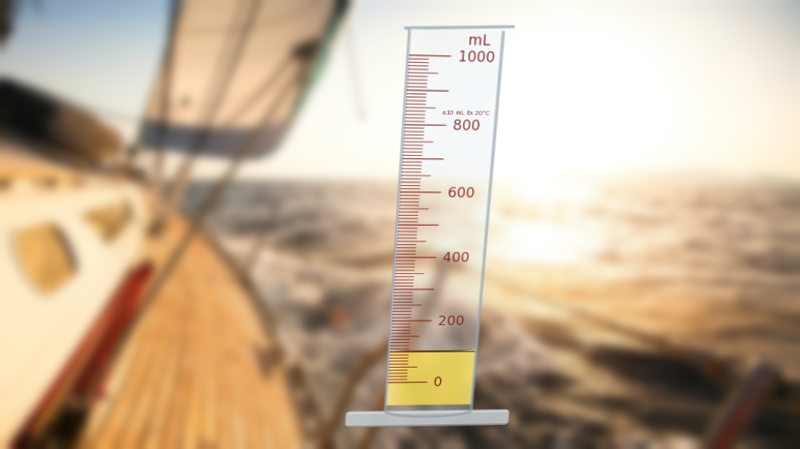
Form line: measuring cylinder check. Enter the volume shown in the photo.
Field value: 100 mL
